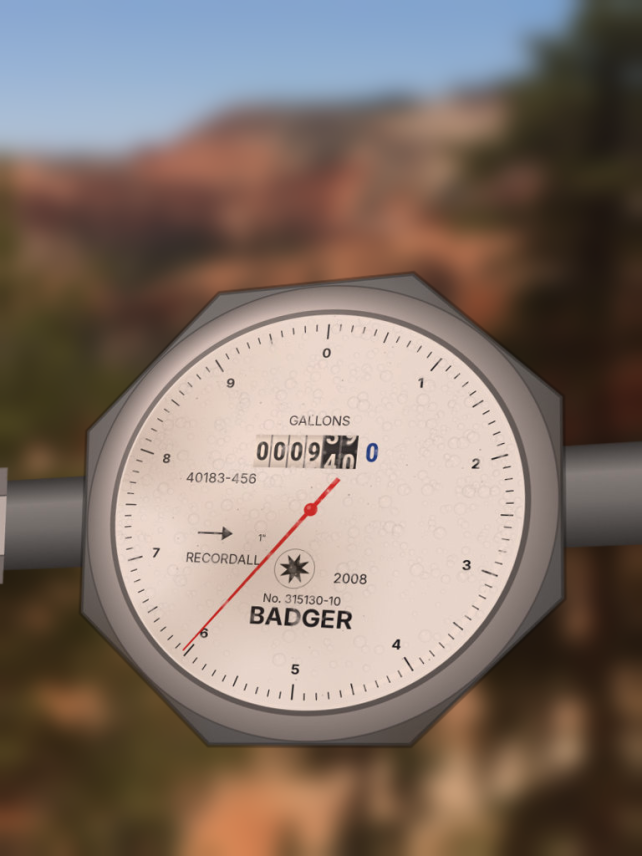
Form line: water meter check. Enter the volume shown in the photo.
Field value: 9396.0 gal
